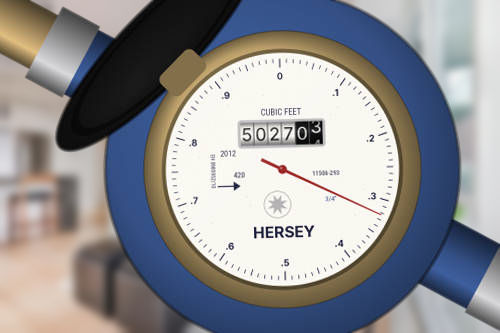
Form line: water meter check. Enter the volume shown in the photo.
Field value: 502703.32 ft³
